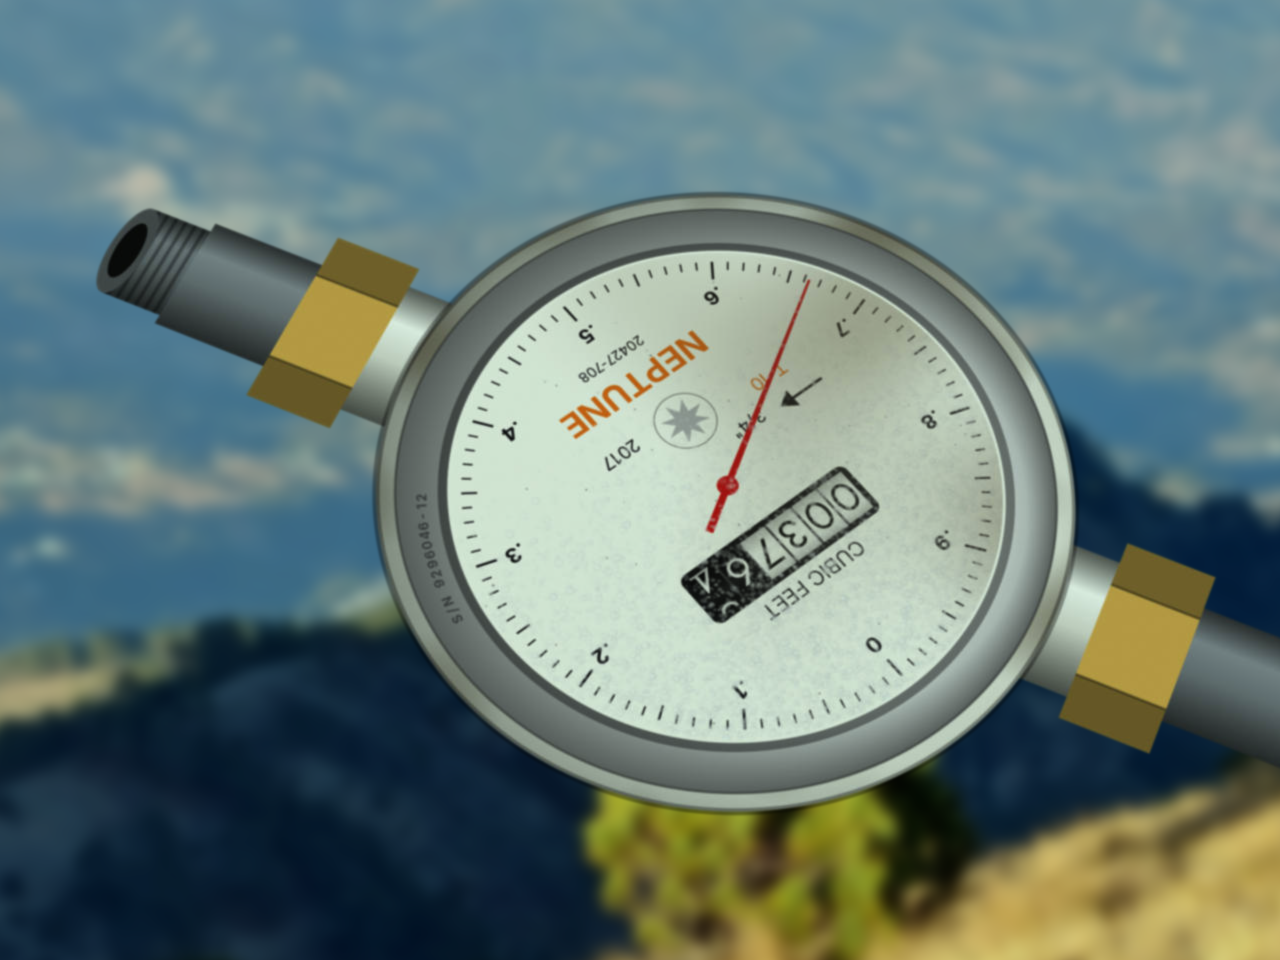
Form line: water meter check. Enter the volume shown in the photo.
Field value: 3763.66 ft³
